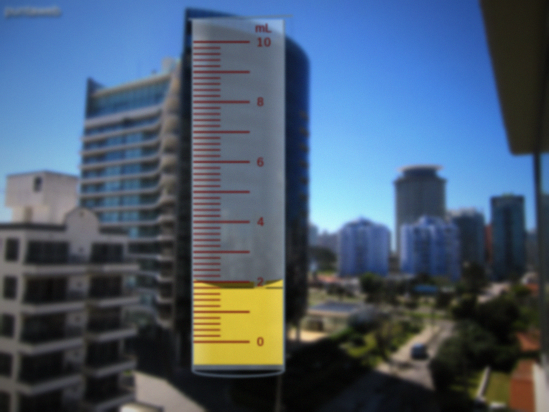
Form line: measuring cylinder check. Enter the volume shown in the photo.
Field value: 1.8 mL
